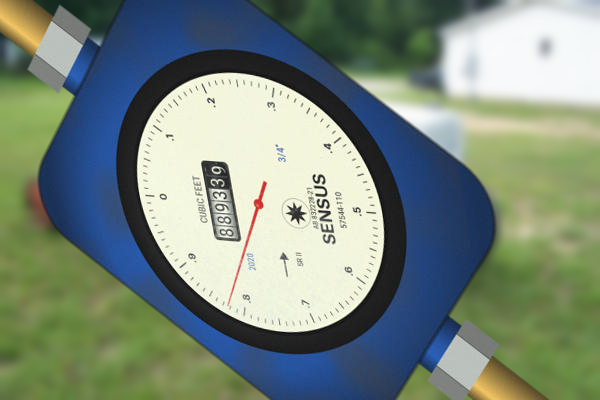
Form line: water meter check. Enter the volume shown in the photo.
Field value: 889338.82 ft³
